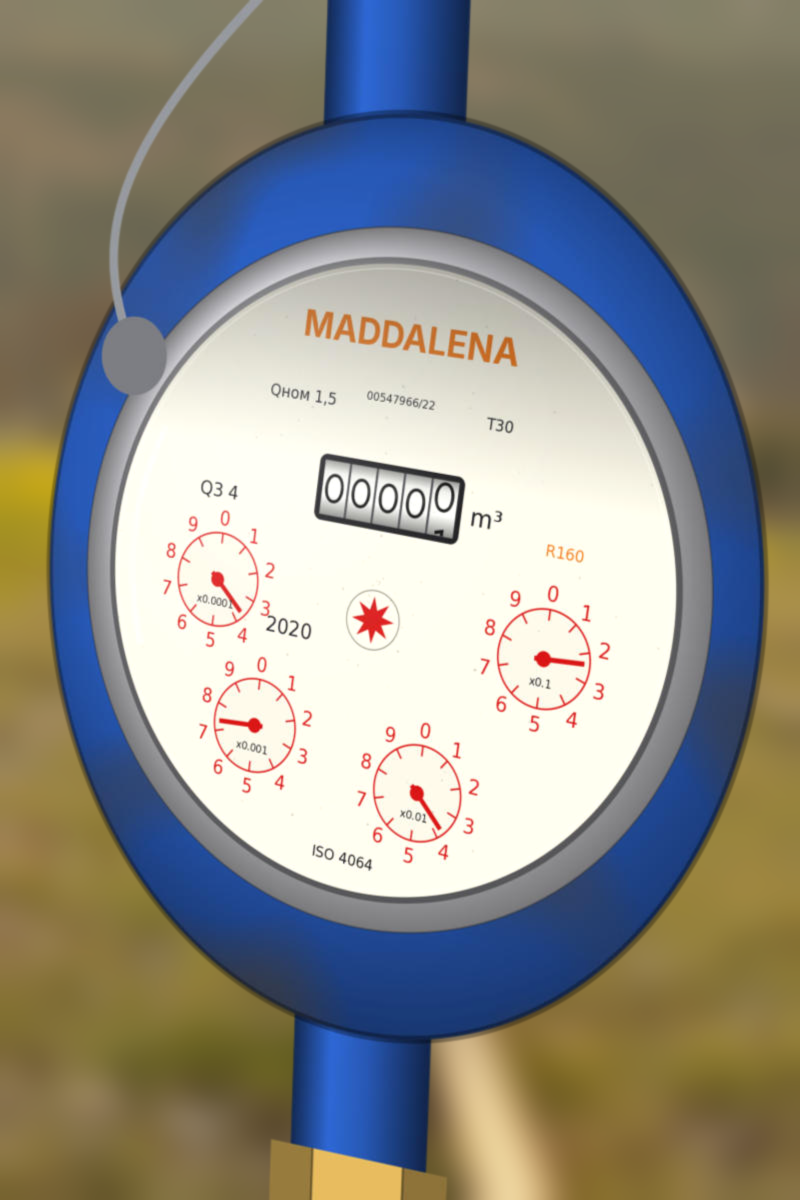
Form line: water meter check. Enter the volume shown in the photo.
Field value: 0.2373 m³
